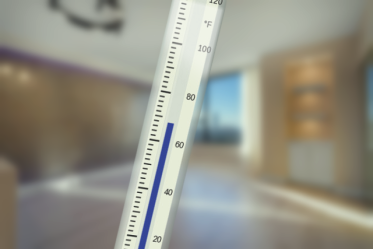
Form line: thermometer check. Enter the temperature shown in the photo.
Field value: 68 °F
